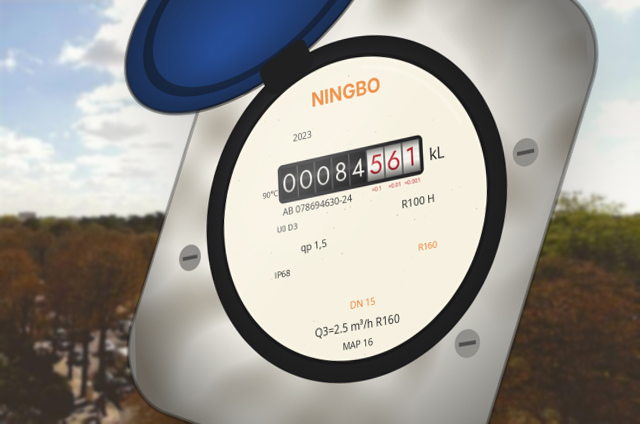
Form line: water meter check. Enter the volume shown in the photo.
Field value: 84.561 kL
